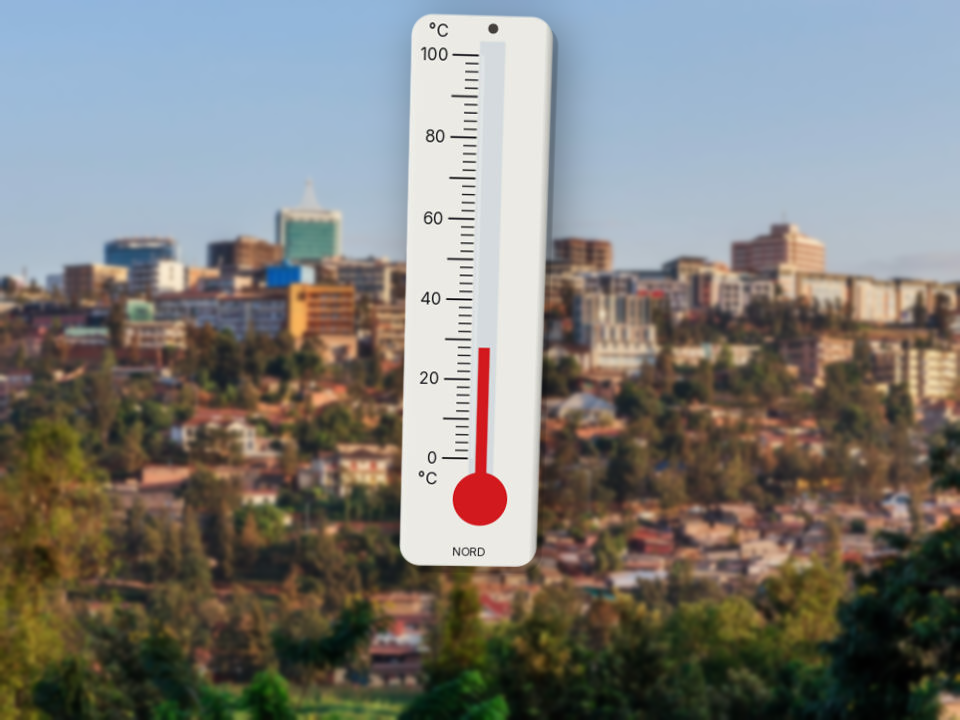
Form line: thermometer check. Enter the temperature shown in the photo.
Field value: 28 °C
